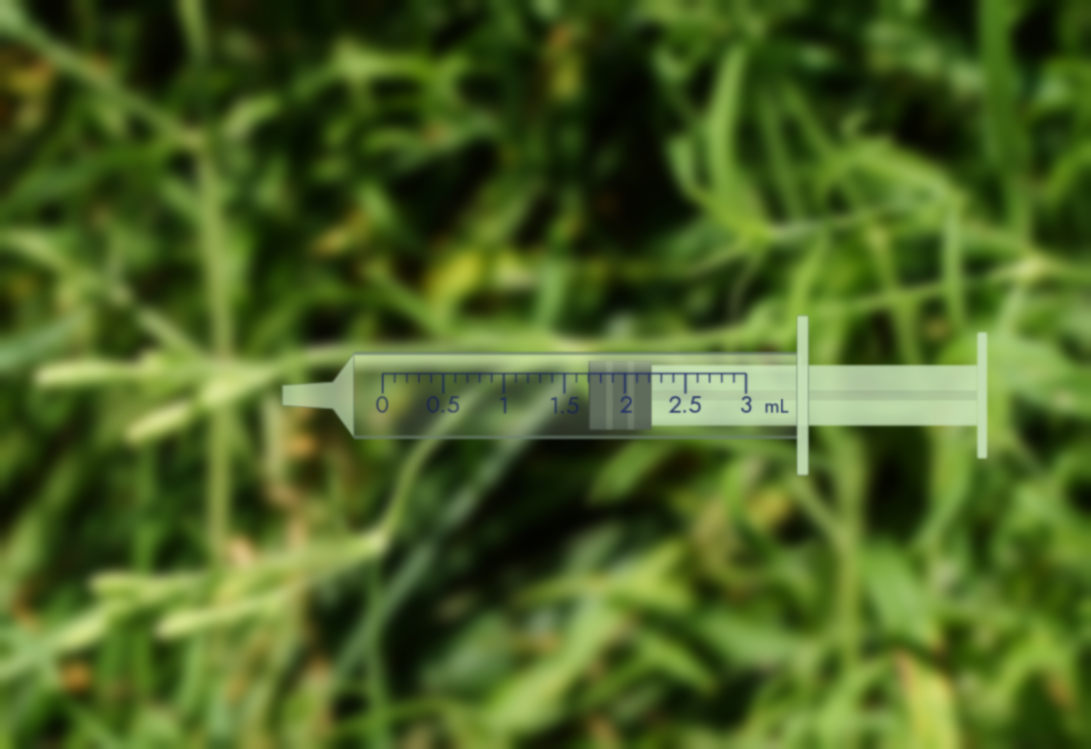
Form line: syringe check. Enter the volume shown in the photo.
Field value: 1.7 mL
